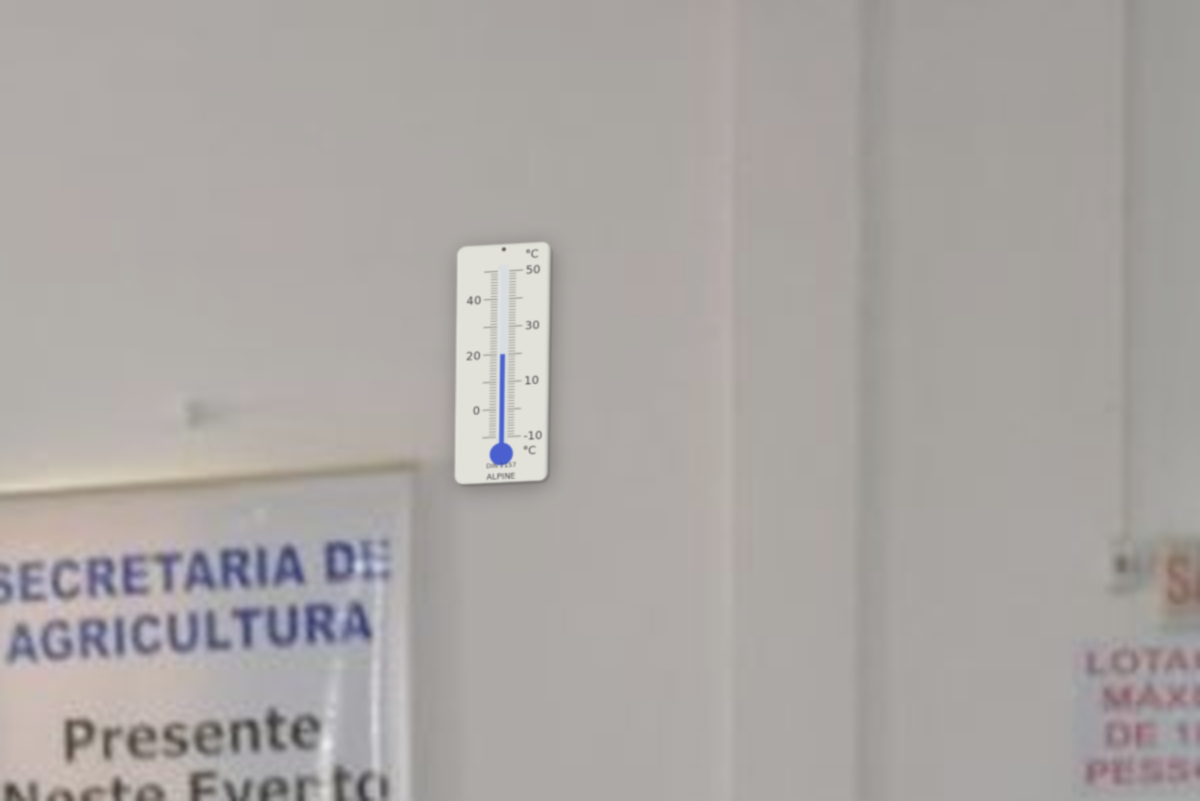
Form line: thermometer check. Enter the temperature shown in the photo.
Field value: 20 °C
